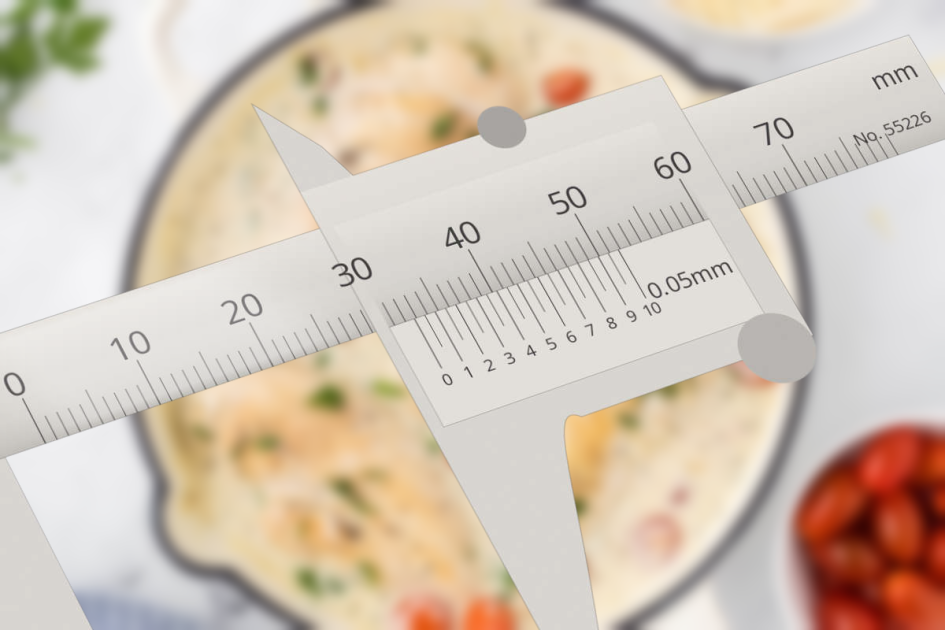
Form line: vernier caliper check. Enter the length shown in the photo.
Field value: 32.8 mm
